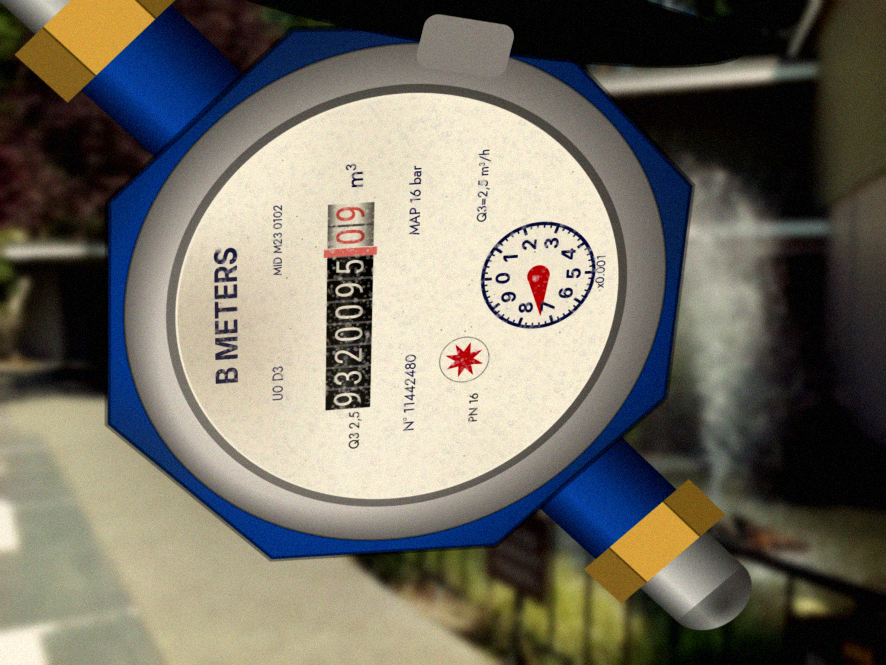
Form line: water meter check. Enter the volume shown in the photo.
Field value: 9320095.097 m³
